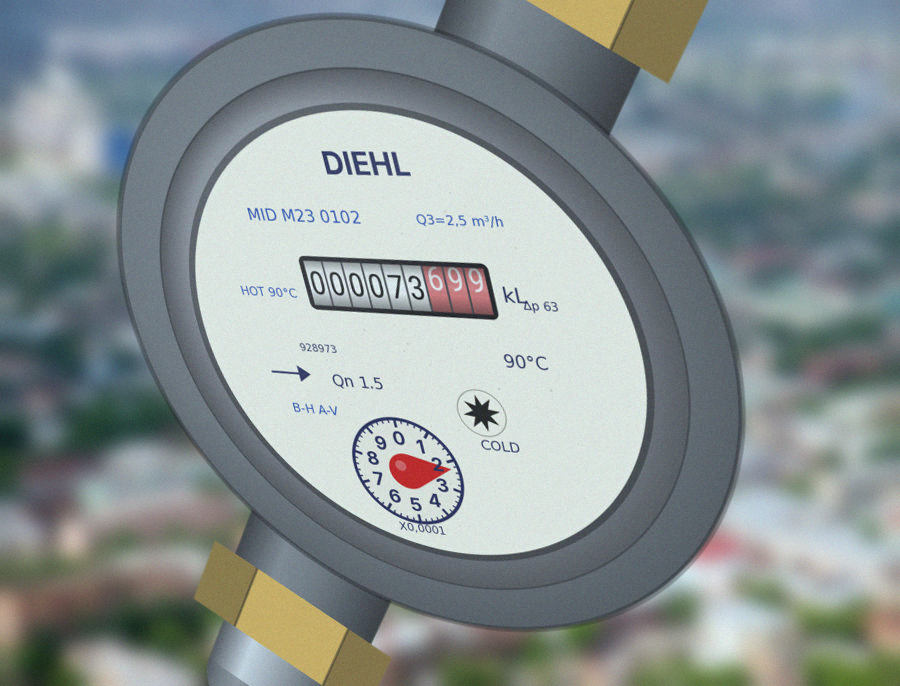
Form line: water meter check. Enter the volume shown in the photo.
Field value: 73.6992 kL
